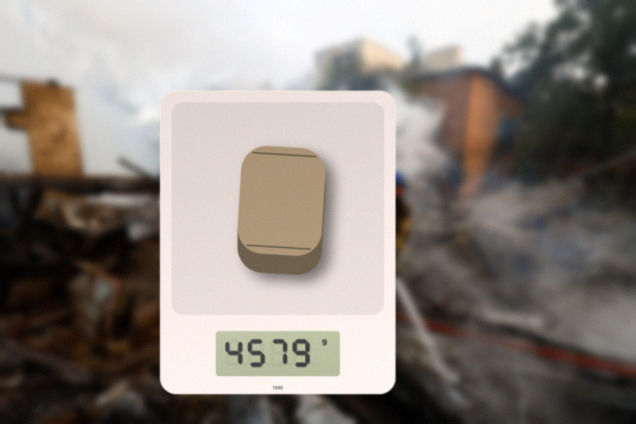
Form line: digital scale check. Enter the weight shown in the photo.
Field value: 4579 g
